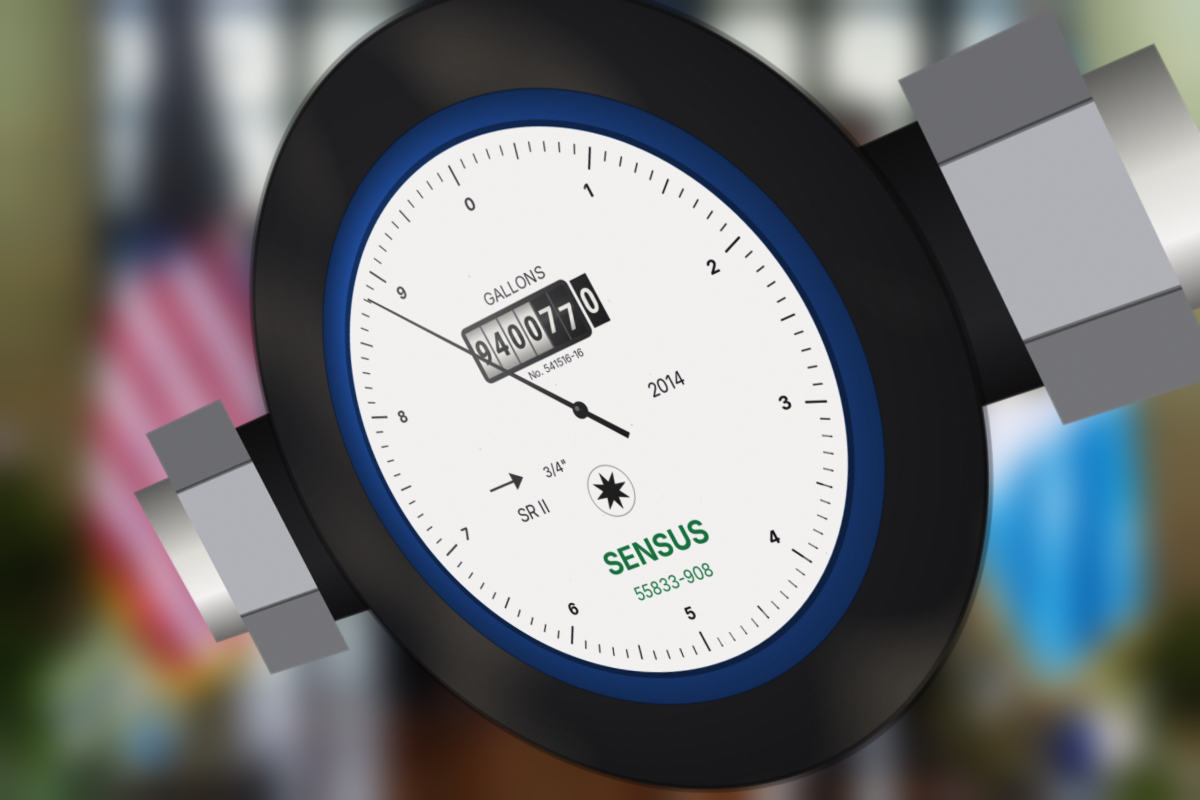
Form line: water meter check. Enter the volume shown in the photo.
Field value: 9400768.8 gal
